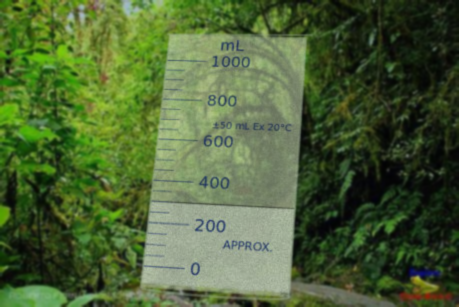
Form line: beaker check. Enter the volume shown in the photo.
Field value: 300 mL
